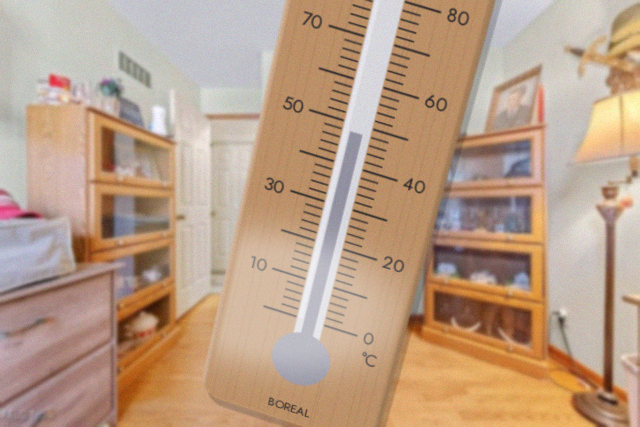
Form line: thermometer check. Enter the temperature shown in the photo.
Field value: 48 °C
